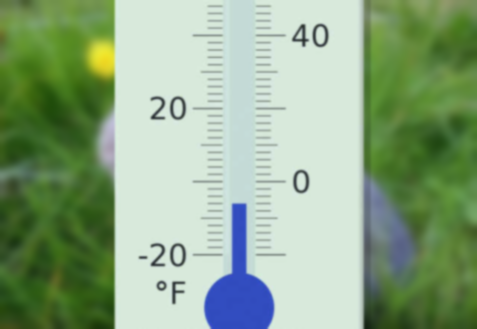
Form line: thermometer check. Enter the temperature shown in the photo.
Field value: -6 °F
